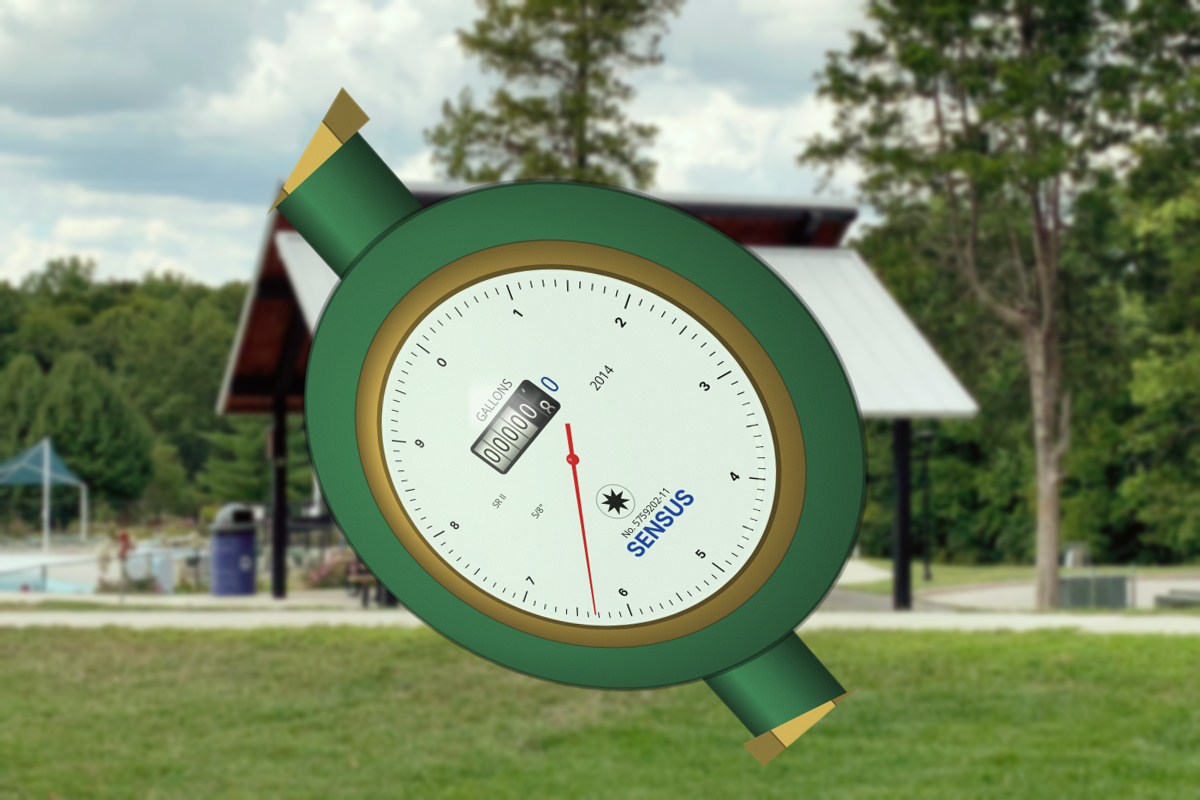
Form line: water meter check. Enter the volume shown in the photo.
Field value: 76.3 gal
